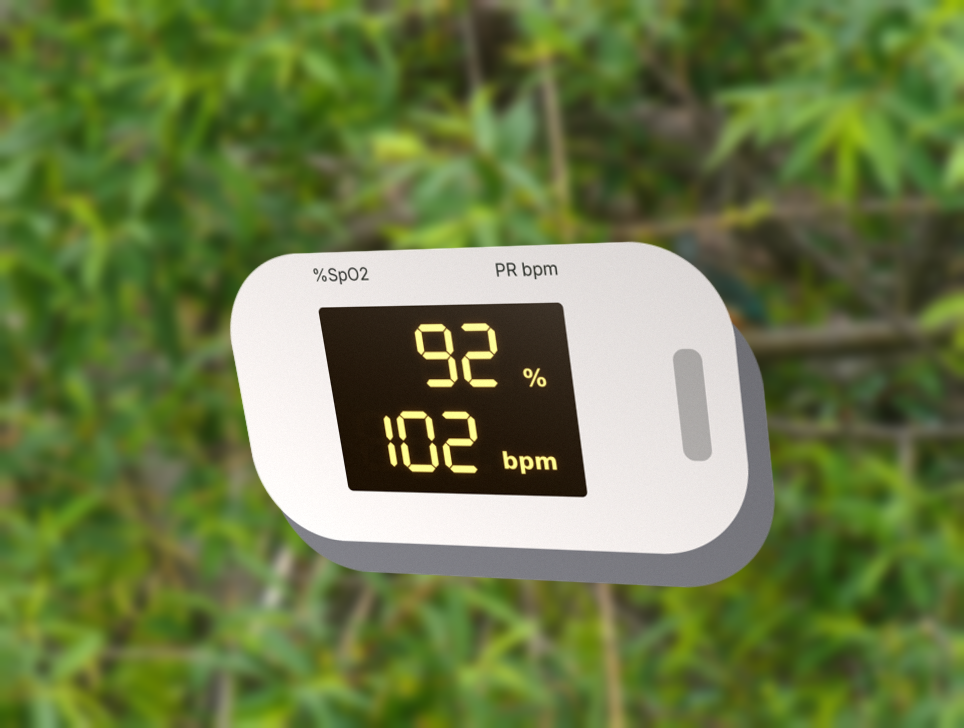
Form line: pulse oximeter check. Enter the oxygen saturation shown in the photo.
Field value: 92 %
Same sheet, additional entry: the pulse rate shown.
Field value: 102 bpm
